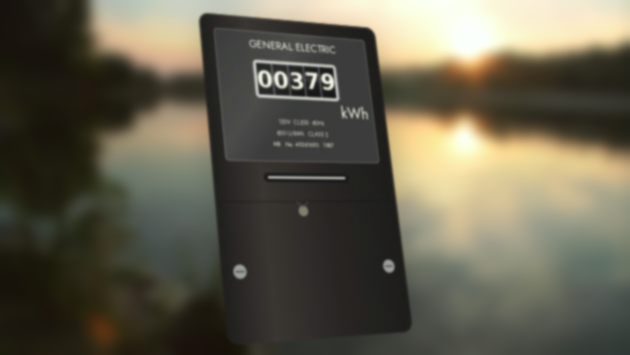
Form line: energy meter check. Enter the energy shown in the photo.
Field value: 379 kWh
